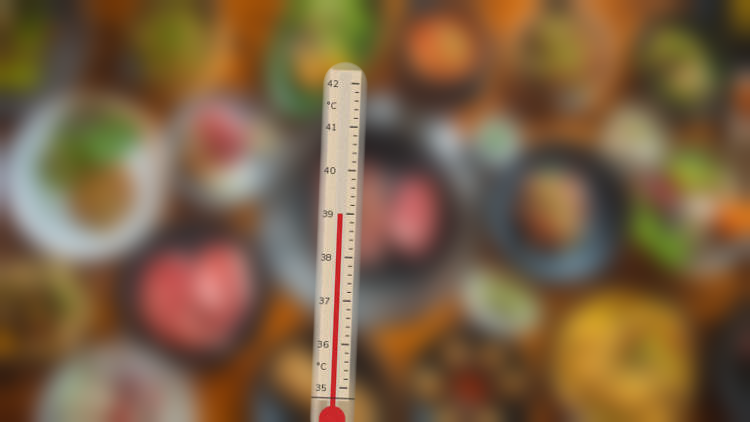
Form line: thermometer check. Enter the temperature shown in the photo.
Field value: 39 °C
